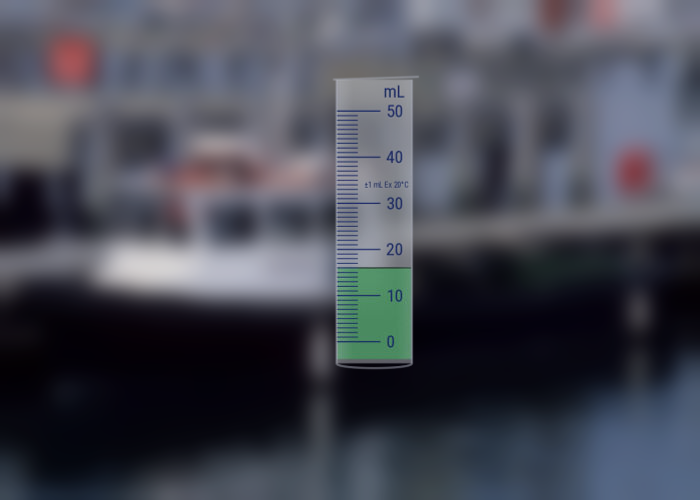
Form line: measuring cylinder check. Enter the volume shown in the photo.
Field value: 16 mL
